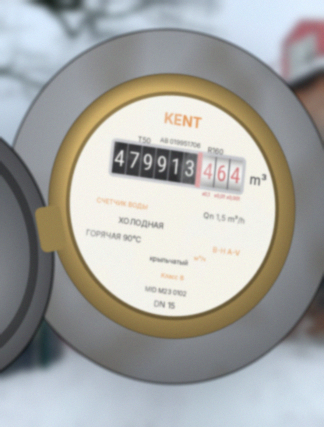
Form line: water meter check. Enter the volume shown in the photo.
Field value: 479913.464 m³
